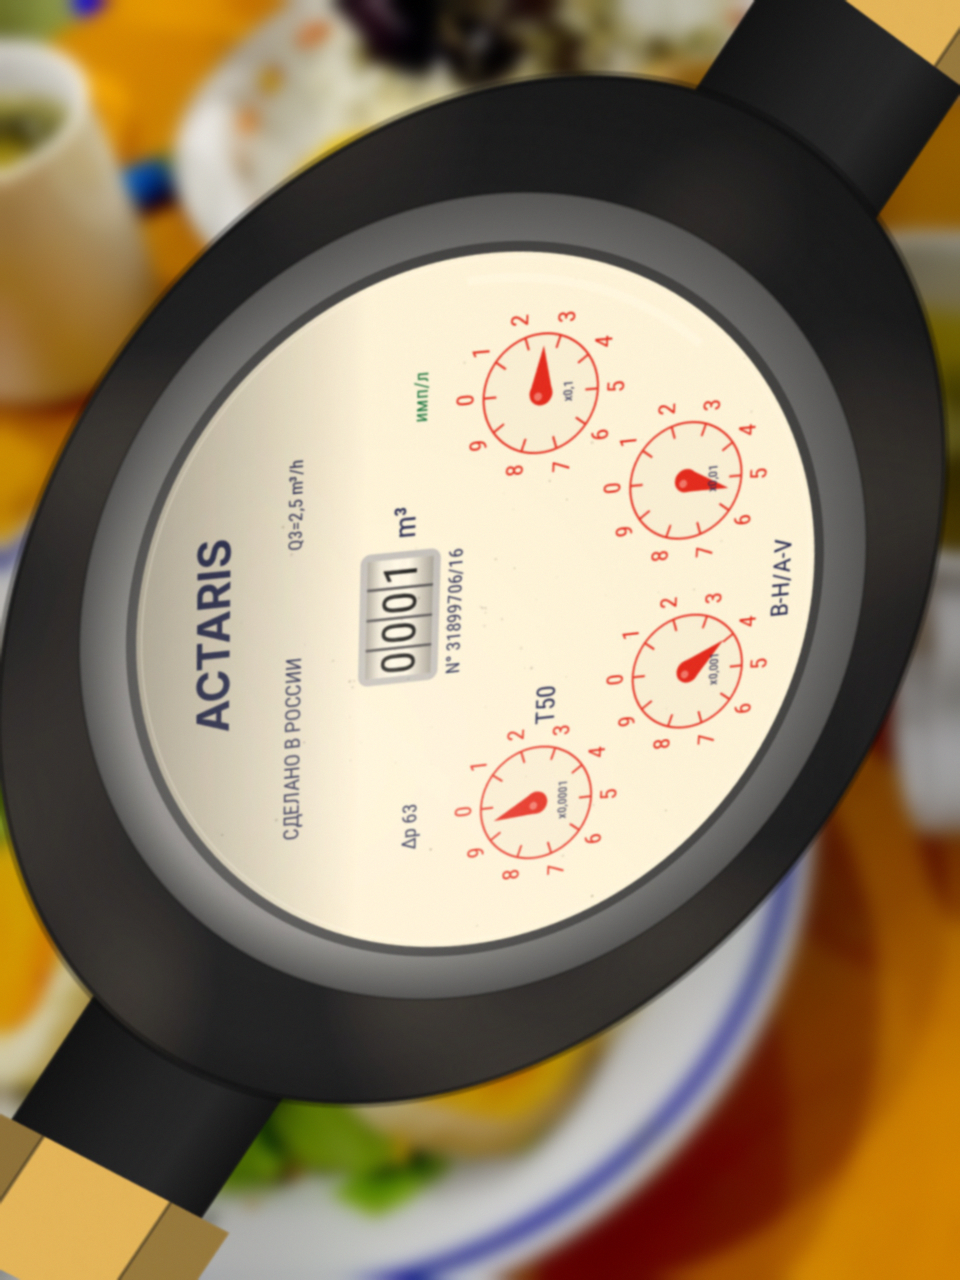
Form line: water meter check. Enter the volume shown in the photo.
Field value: 1.2539 m³
